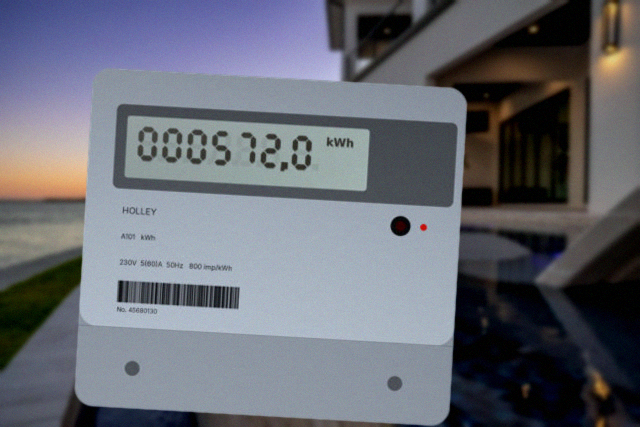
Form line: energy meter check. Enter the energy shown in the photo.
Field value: 572.0 kWh
